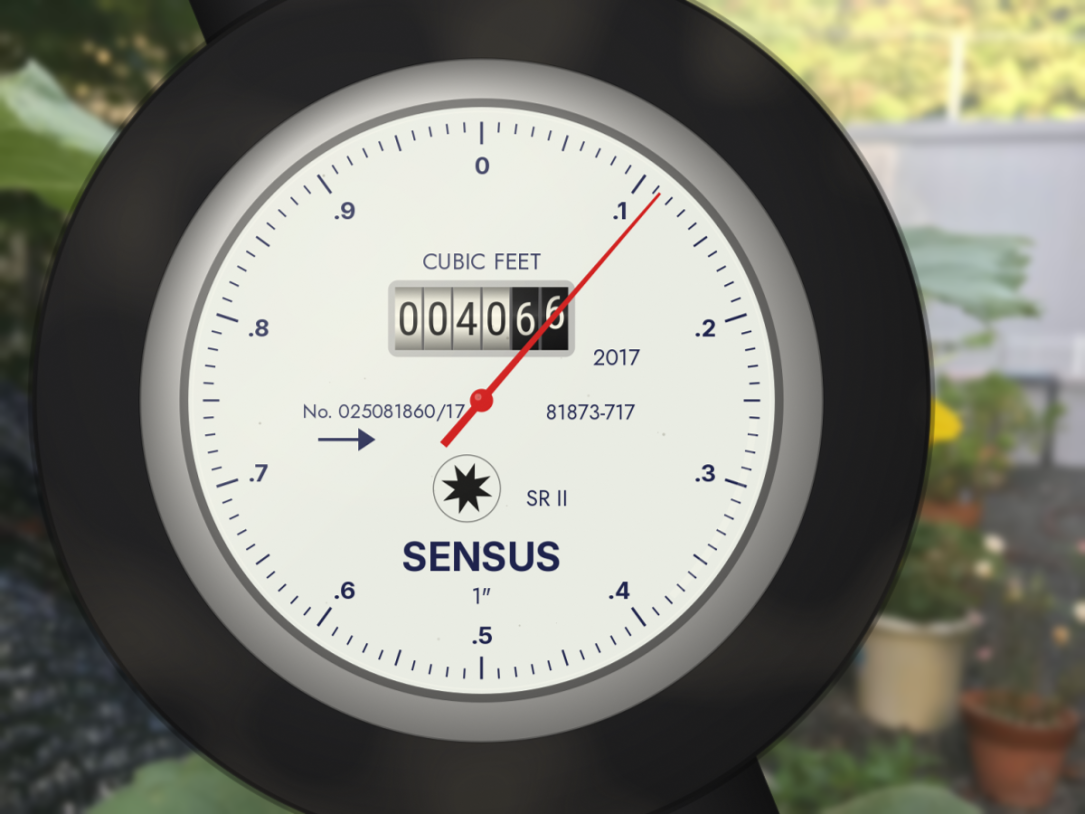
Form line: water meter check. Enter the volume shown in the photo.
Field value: 4066.11 ft³
